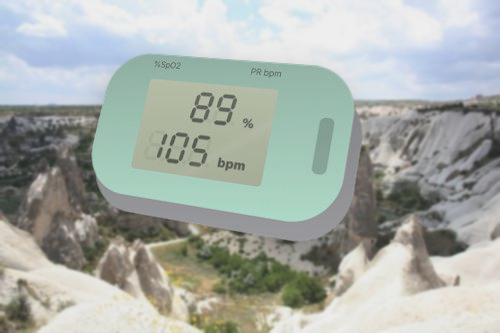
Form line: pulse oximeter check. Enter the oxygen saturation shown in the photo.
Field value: 89 %
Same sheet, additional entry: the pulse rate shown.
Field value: 105 bpm
